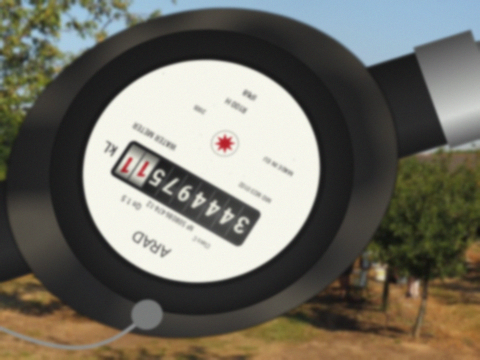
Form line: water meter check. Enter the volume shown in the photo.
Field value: 3444975.11 kL
